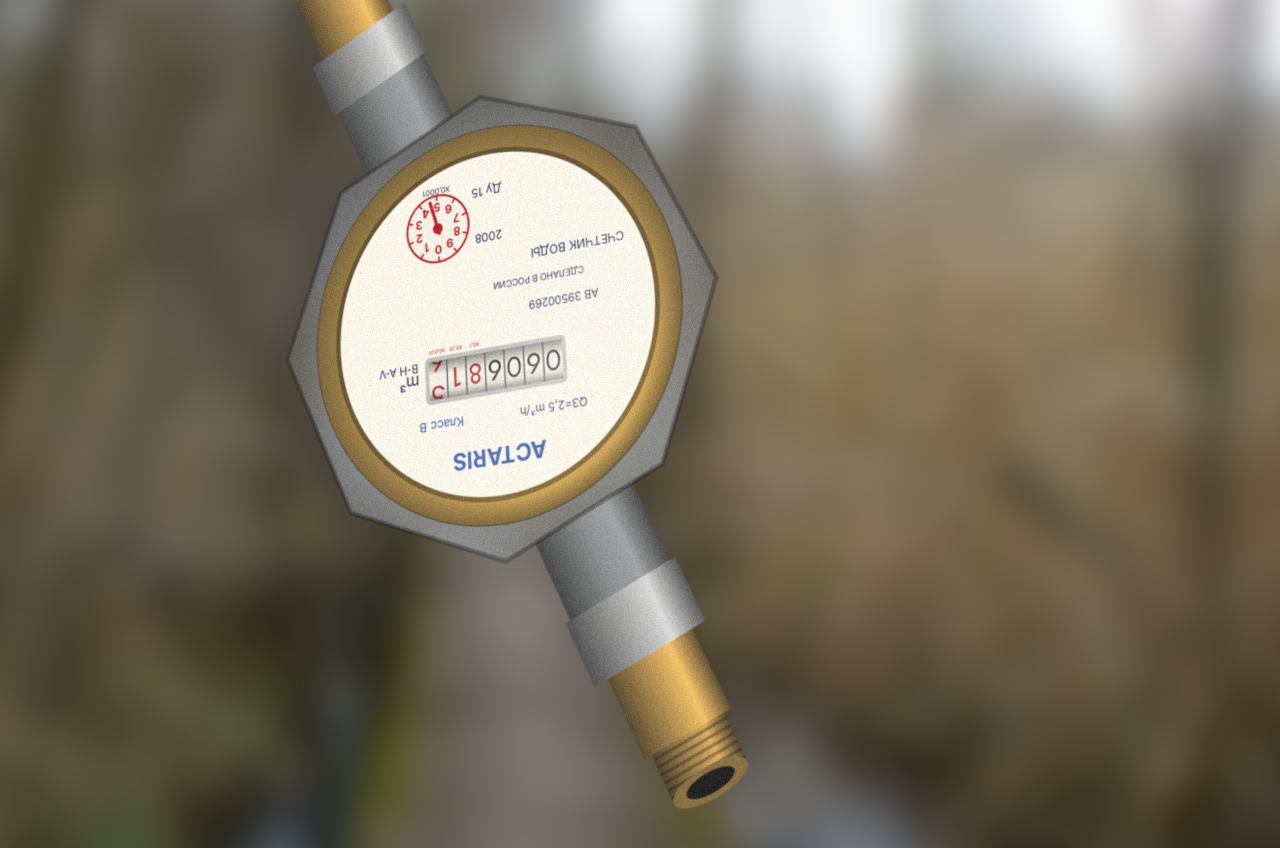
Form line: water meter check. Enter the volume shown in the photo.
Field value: 606.8154 m³
